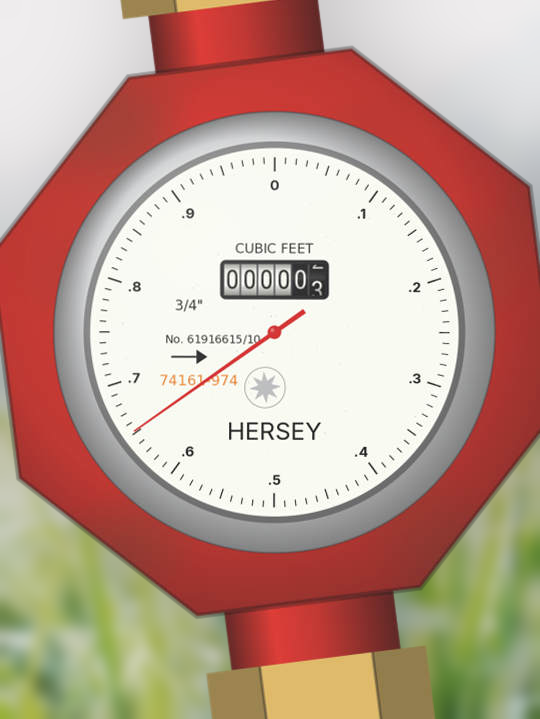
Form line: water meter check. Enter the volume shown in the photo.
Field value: 2.65 ft³
